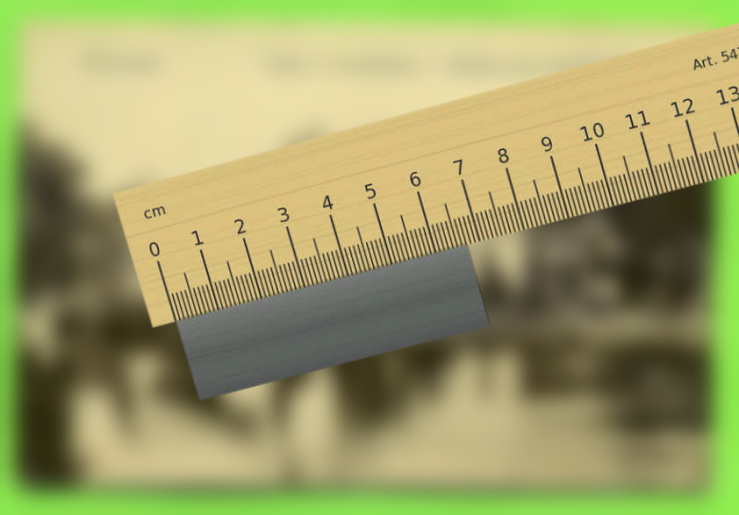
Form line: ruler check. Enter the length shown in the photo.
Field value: 6.7 cm
